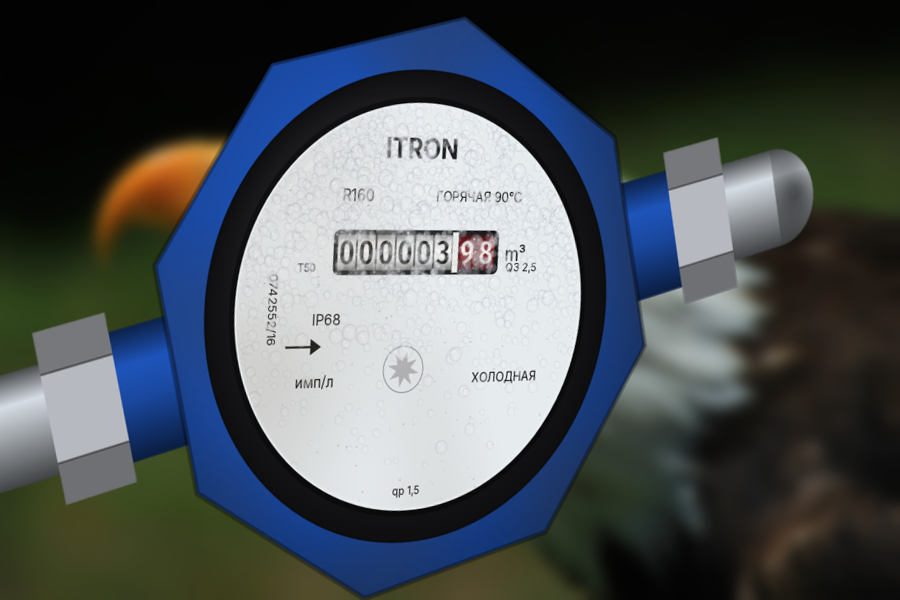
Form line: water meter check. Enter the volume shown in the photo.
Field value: 3.98 m³
